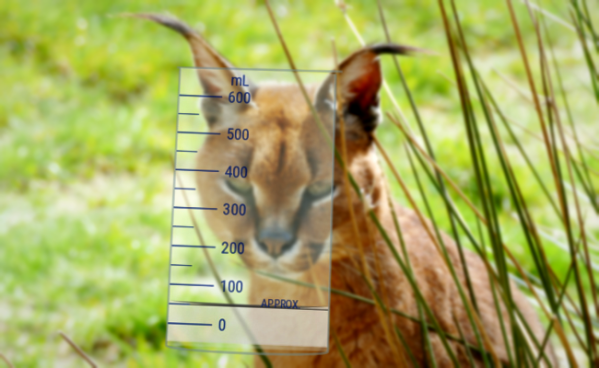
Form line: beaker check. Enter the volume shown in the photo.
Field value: 50 mL
